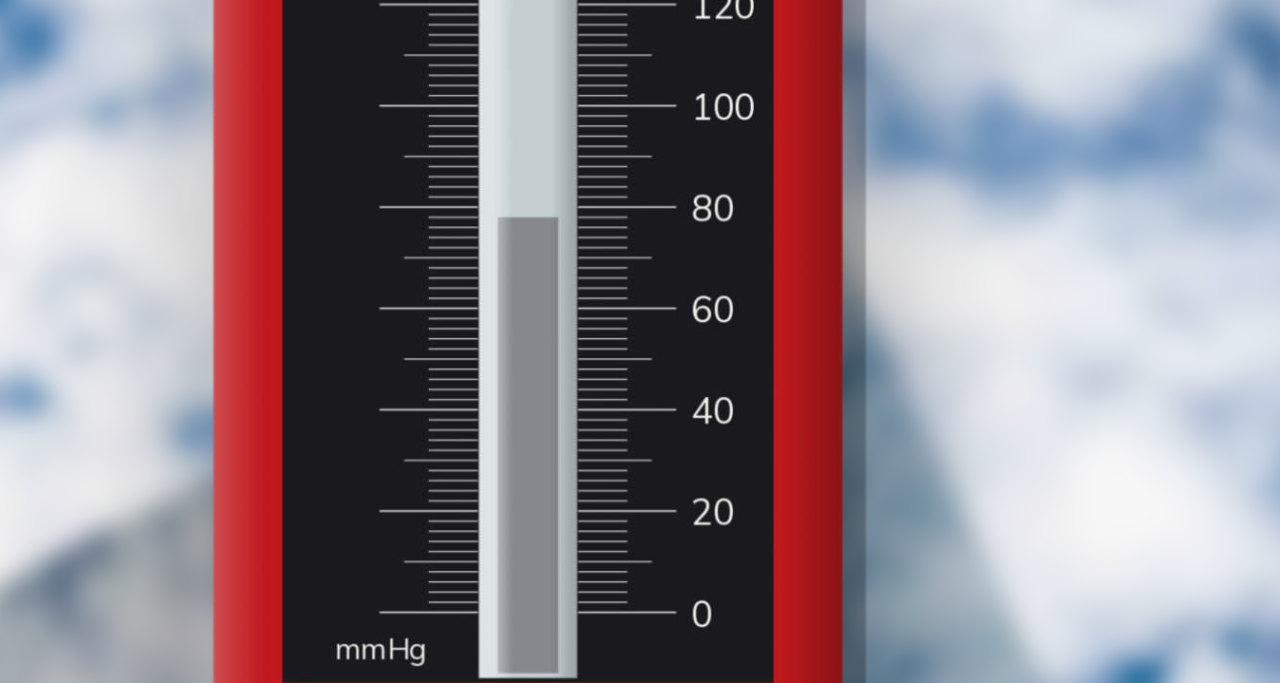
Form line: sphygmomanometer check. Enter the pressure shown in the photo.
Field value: 78 mmHg
